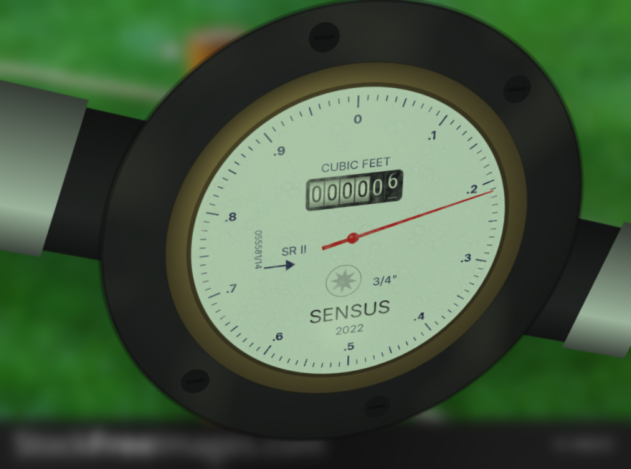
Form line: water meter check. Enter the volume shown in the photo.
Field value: 6.21 ft³
